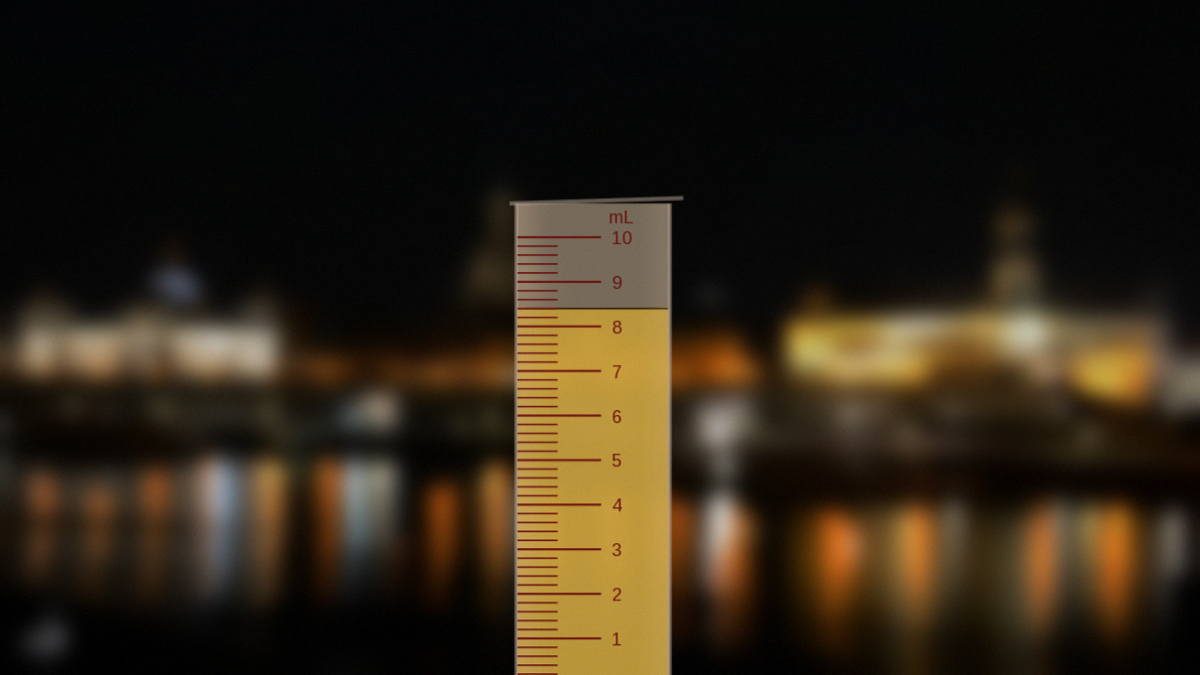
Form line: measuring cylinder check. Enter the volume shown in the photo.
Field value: 8.4 mL
